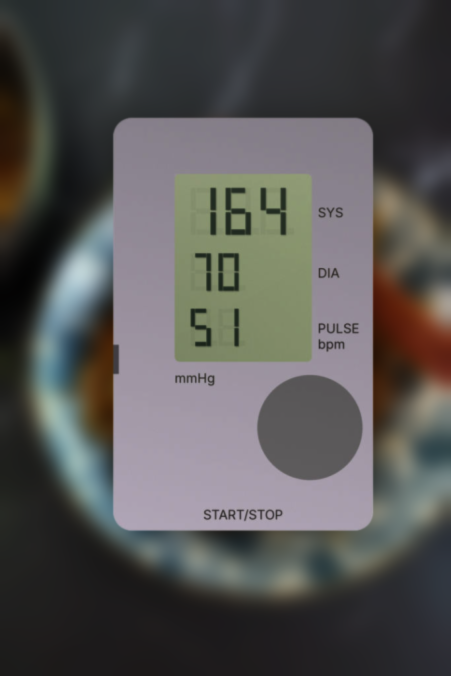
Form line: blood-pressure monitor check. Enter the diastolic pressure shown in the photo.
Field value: 70 mmHg
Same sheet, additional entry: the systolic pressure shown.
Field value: 164 mmHg
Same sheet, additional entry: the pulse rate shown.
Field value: 51 bpm
